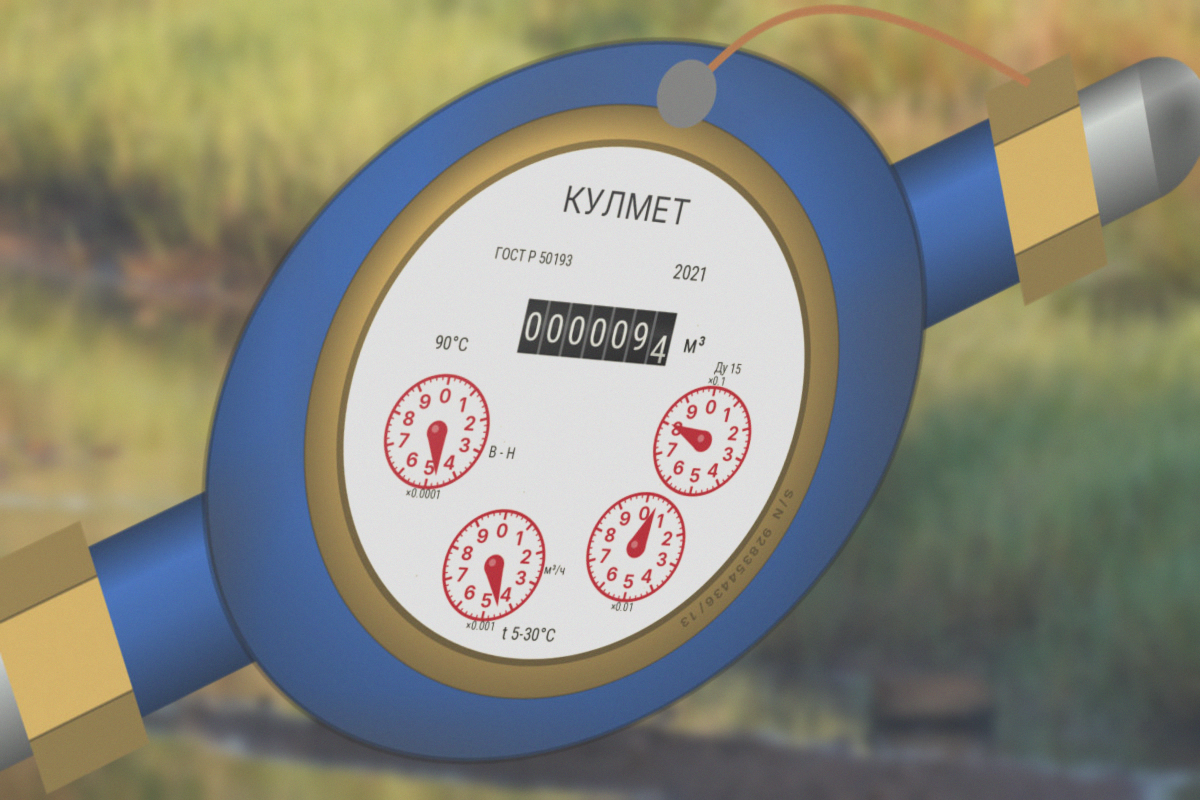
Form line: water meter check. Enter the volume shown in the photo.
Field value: 93.8044 m³
